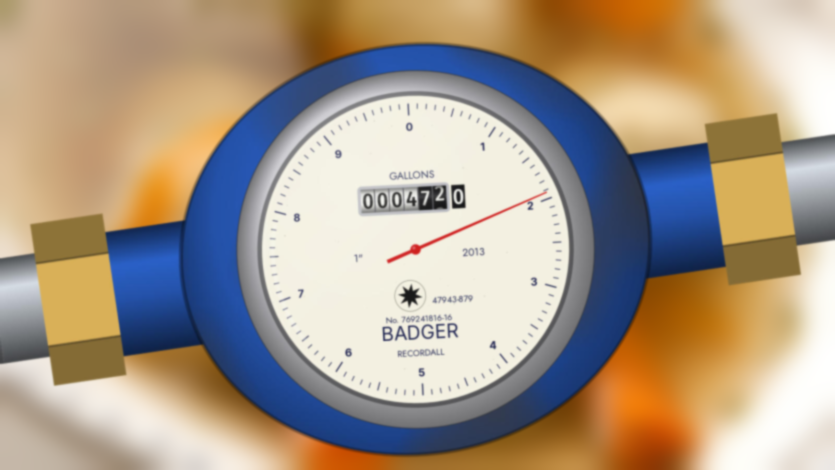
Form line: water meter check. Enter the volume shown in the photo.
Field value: 4721.9 gal
